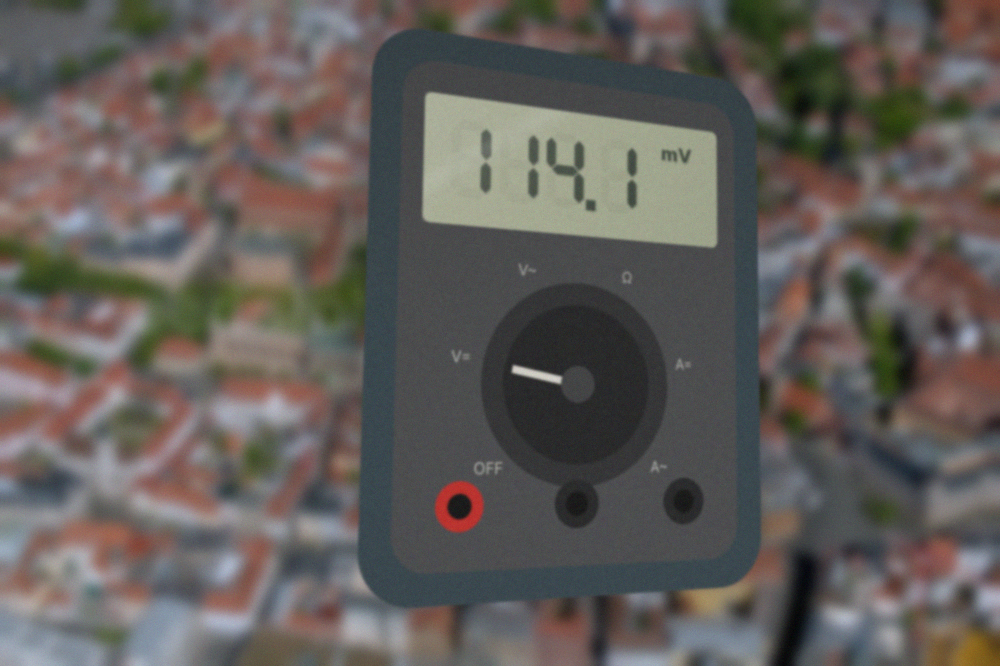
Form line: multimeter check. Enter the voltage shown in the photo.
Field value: 114.1 mV
